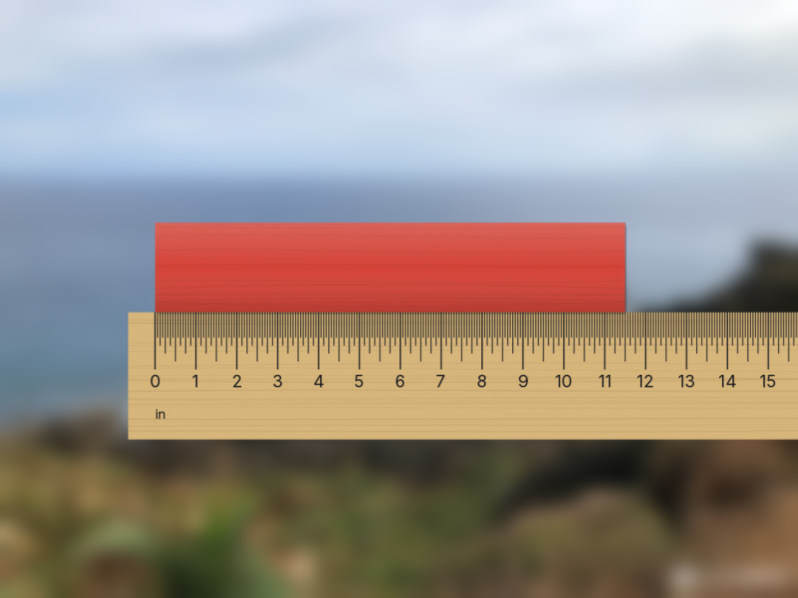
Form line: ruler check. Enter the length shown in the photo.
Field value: 11.5 in
